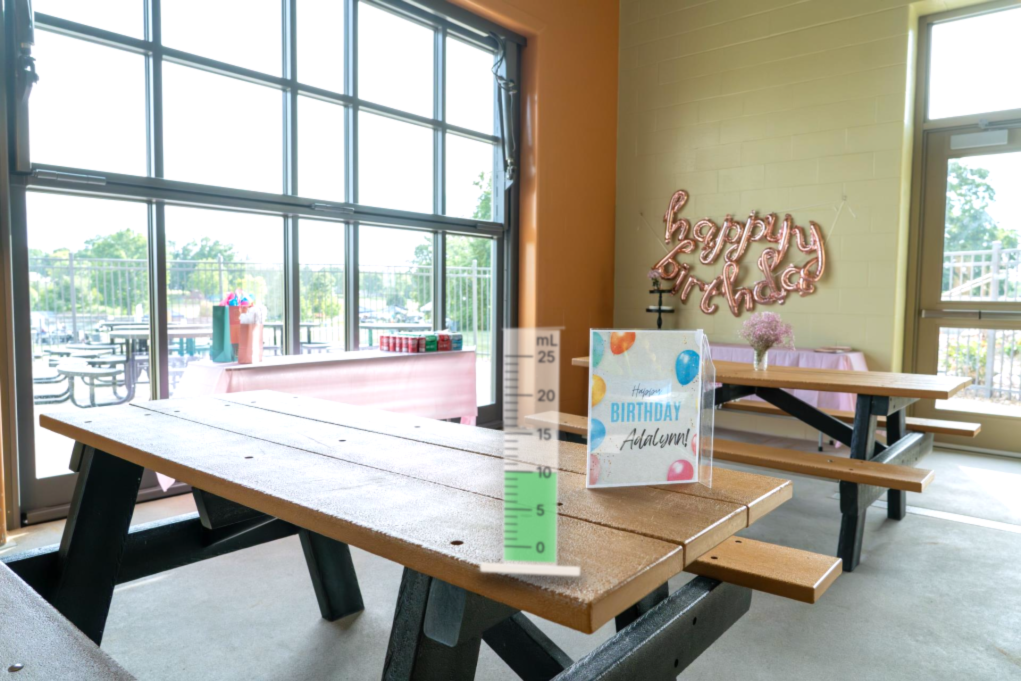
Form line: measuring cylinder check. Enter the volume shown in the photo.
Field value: 10 mL
